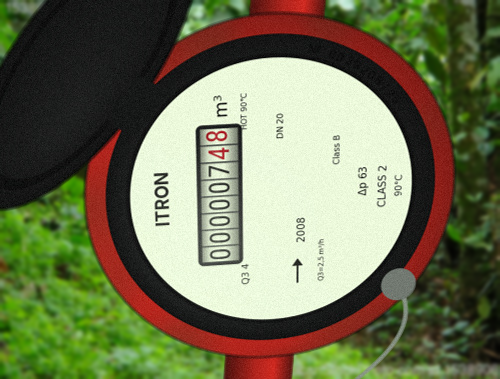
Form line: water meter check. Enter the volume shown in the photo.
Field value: 7.48 m³
